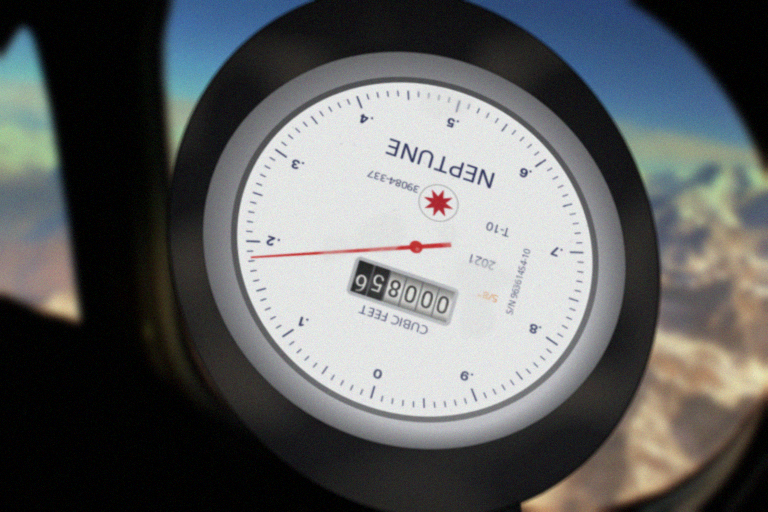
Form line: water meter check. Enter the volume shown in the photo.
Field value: 856.18 ft³
